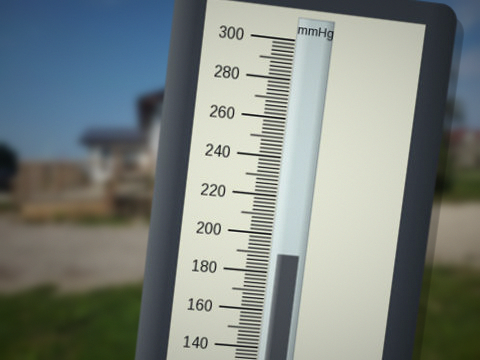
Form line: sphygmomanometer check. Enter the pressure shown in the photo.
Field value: 190 mmHg
